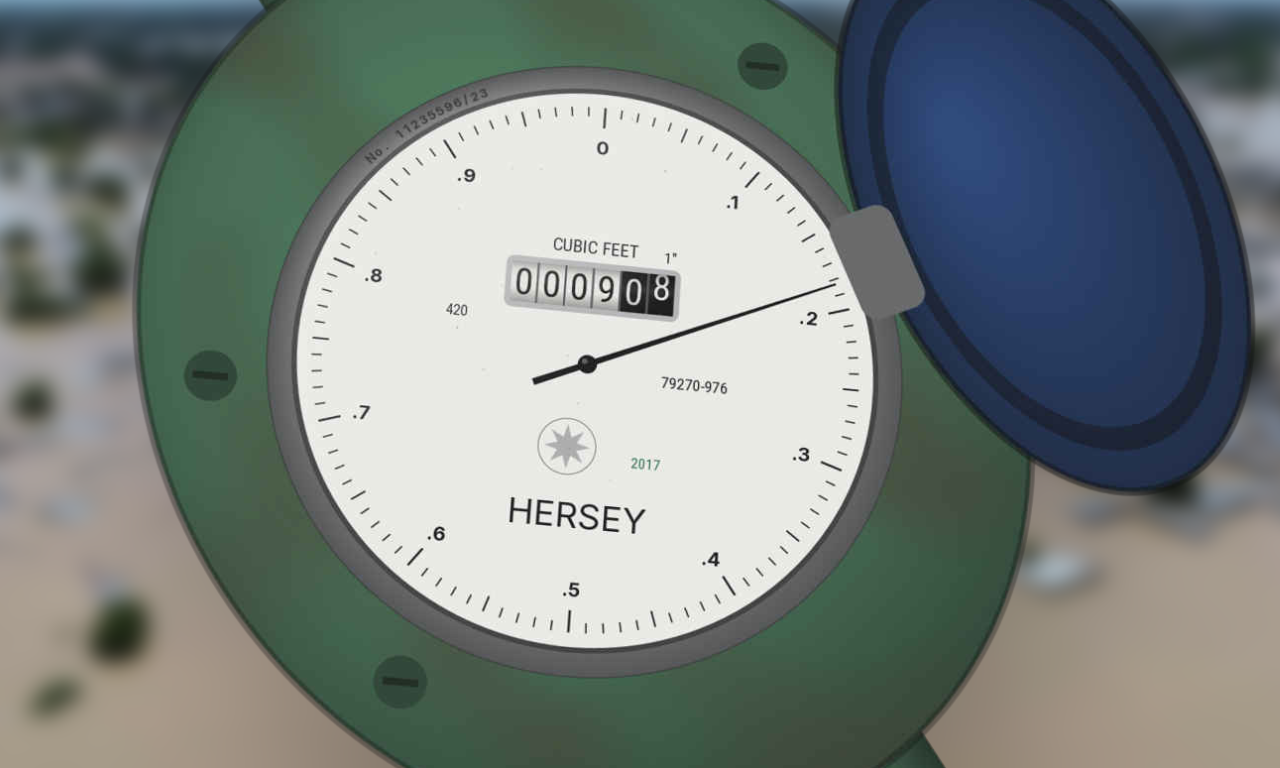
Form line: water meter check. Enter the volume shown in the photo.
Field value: 908.18 ft³
